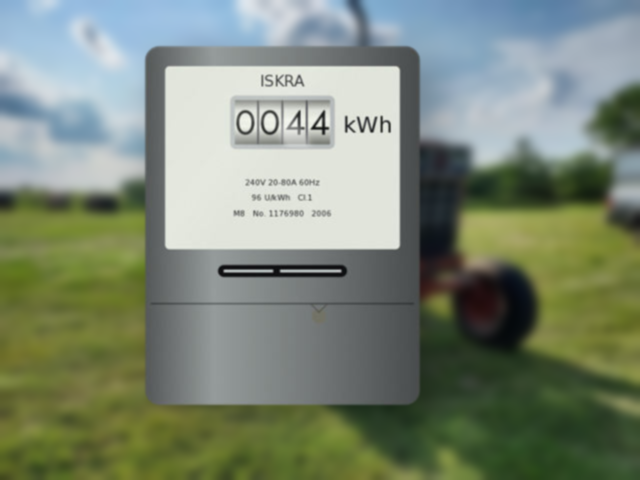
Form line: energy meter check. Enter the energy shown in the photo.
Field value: 44 kWh
